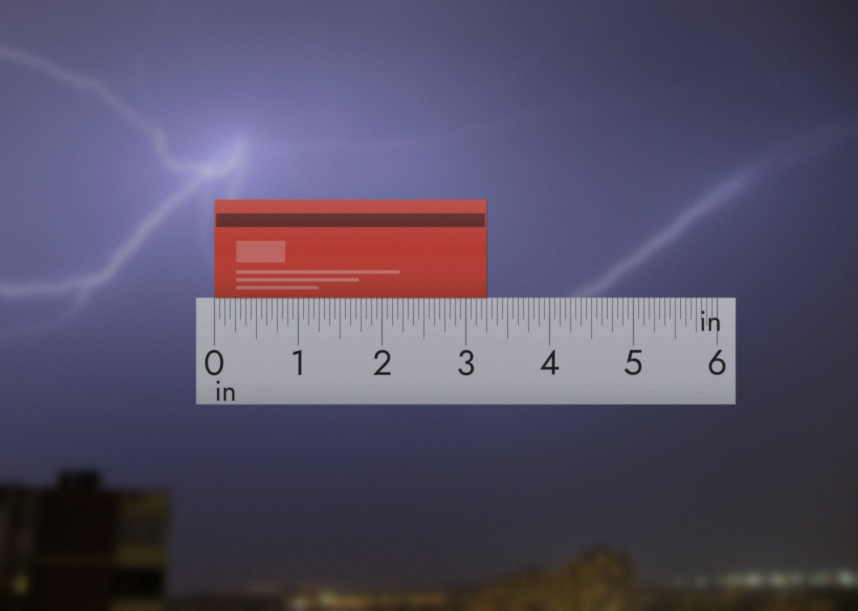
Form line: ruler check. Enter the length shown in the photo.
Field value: 3.25 in
